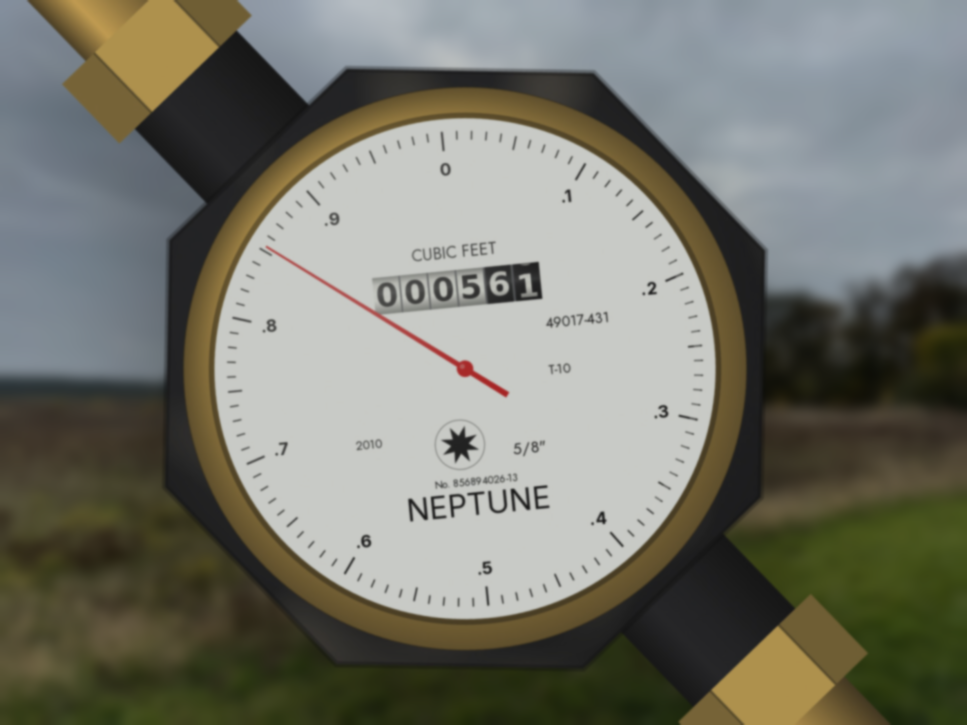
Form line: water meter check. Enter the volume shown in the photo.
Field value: 560.85 ft³
